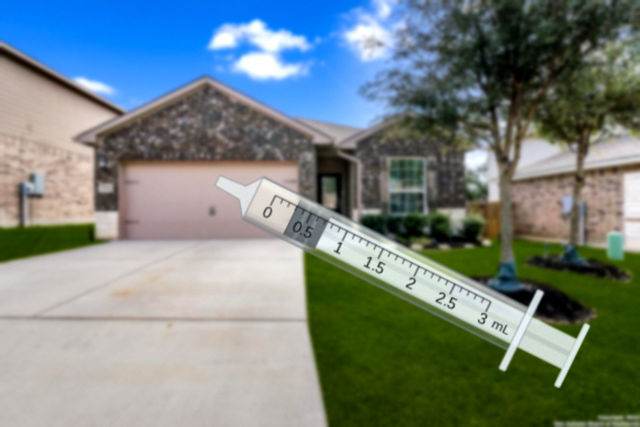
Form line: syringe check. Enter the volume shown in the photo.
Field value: 0.3 mL
